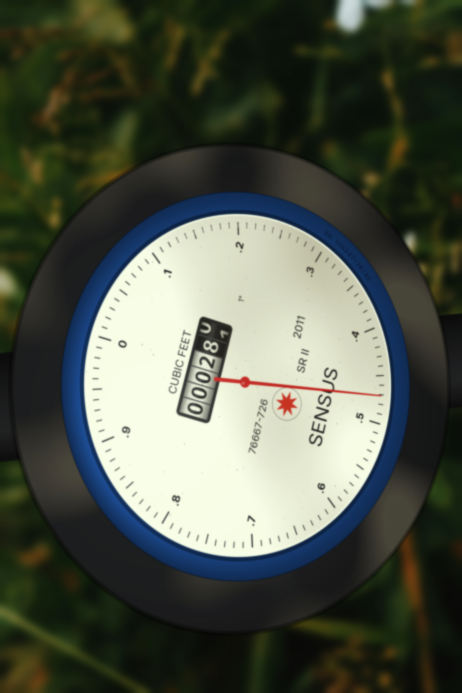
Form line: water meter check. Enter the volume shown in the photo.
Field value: 280.47 ft³
